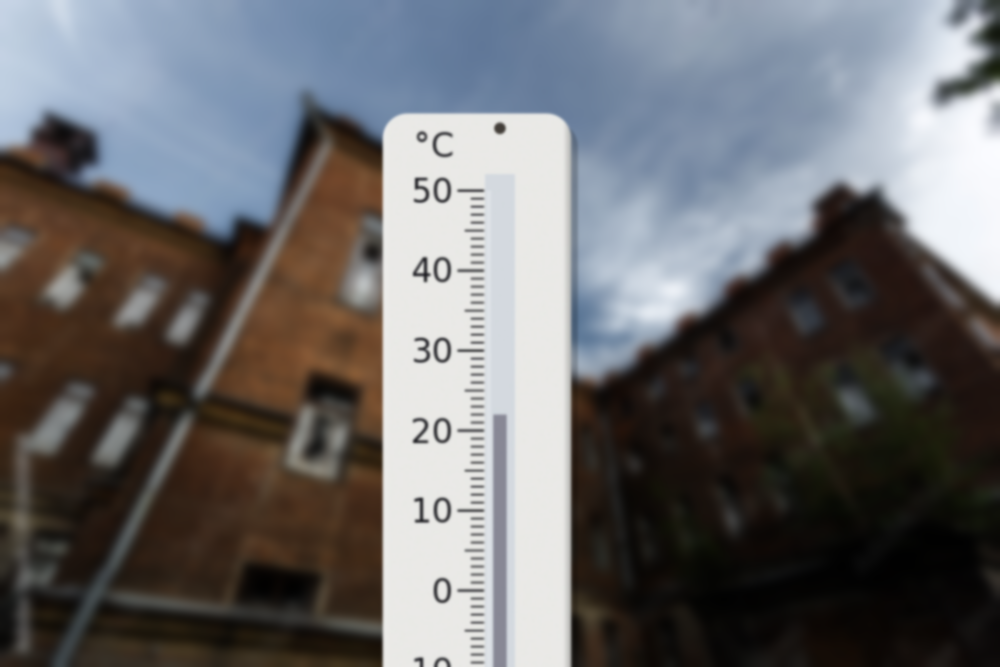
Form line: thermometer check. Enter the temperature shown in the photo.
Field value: 22 °C
